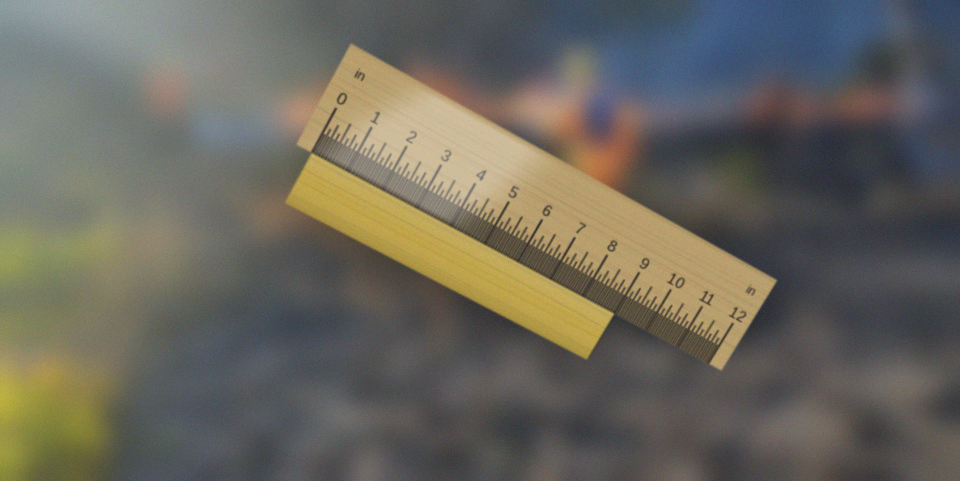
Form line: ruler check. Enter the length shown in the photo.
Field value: 9 in
